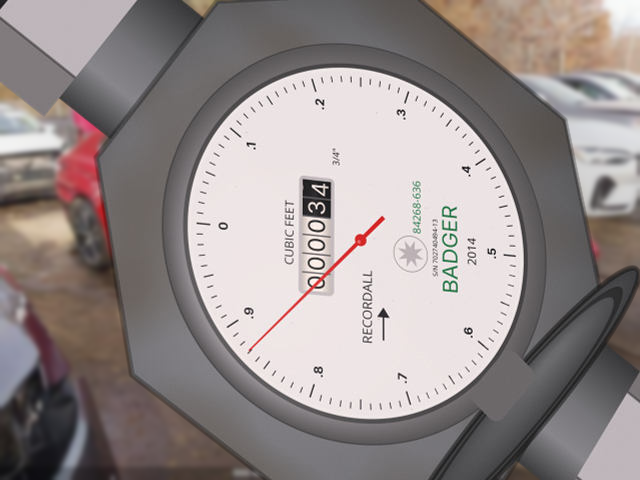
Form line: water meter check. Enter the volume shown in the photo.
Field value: 33.87 ft³
